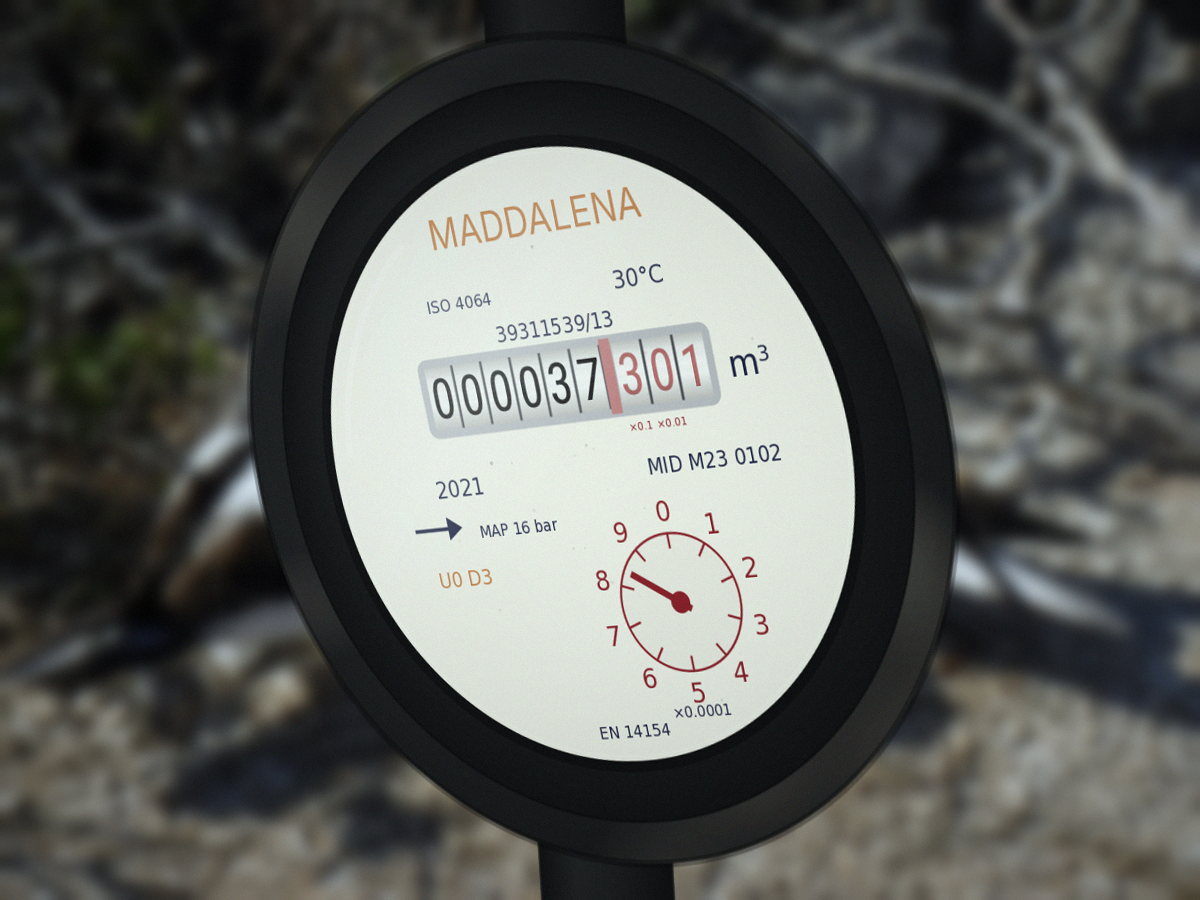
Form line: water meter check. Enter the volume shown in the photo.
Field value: 37.3018 m³
